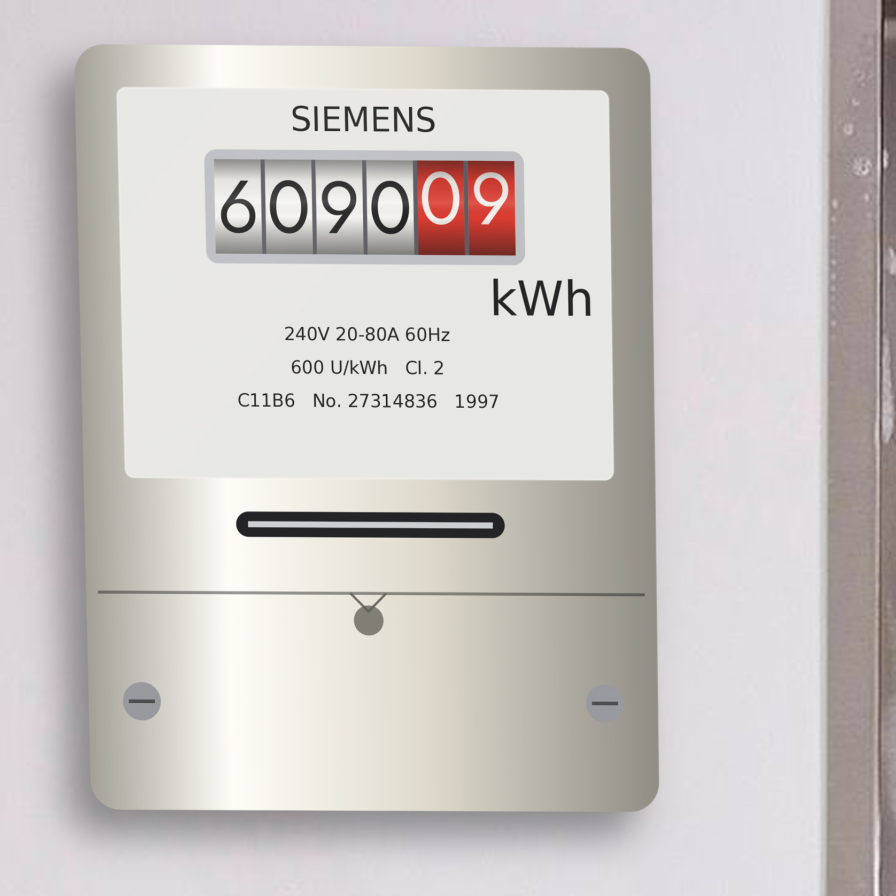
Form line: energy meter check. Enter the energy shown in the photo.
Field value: 6090.09 kWh
